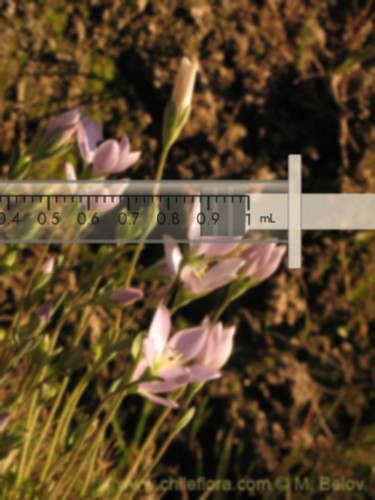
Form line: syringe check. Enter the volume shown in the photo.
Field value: 0.88 mL
